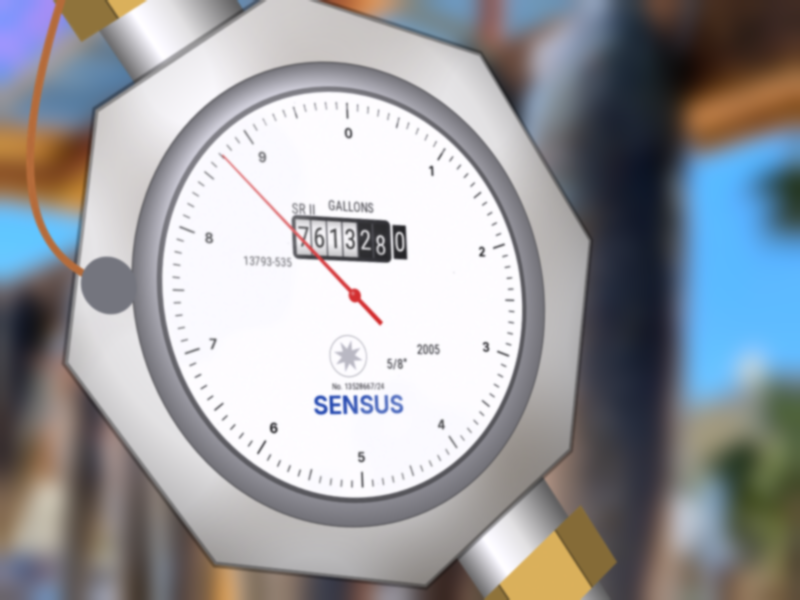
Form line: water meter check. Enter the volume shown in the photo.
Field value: 7613278.7 gal
